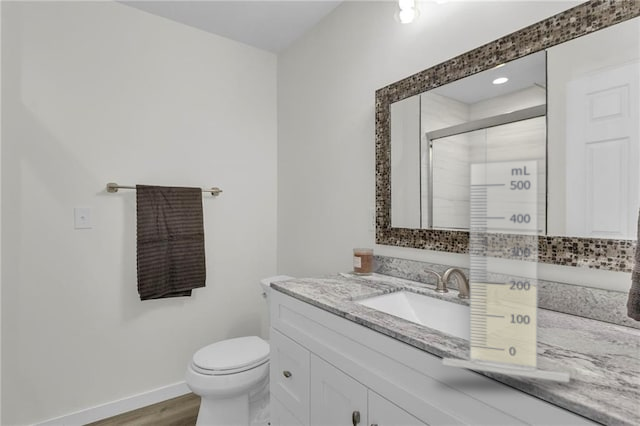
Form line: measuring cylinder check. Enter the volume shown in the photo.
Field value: 200 mL
